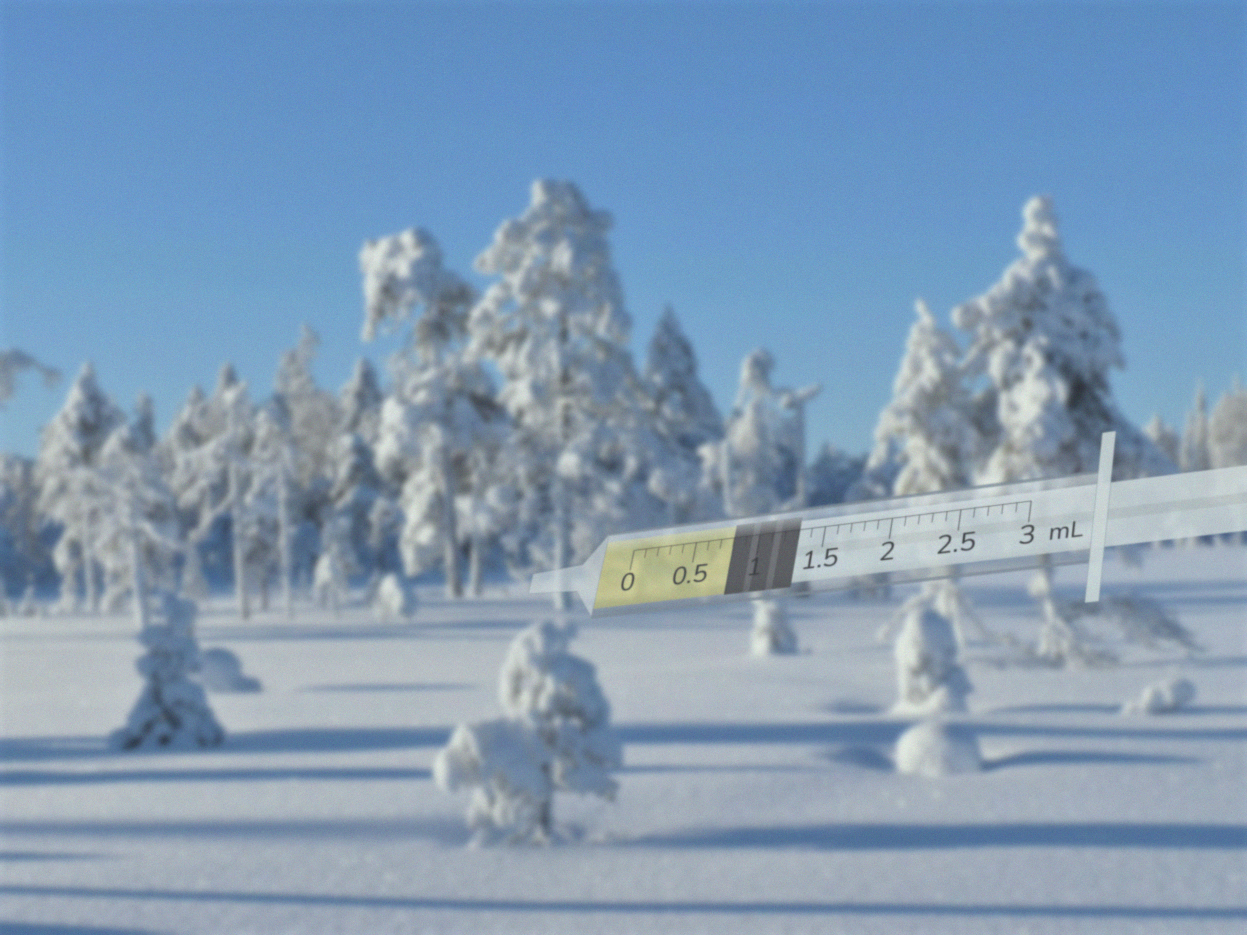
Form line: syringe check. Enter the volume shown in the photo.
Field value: 0.8 mL
